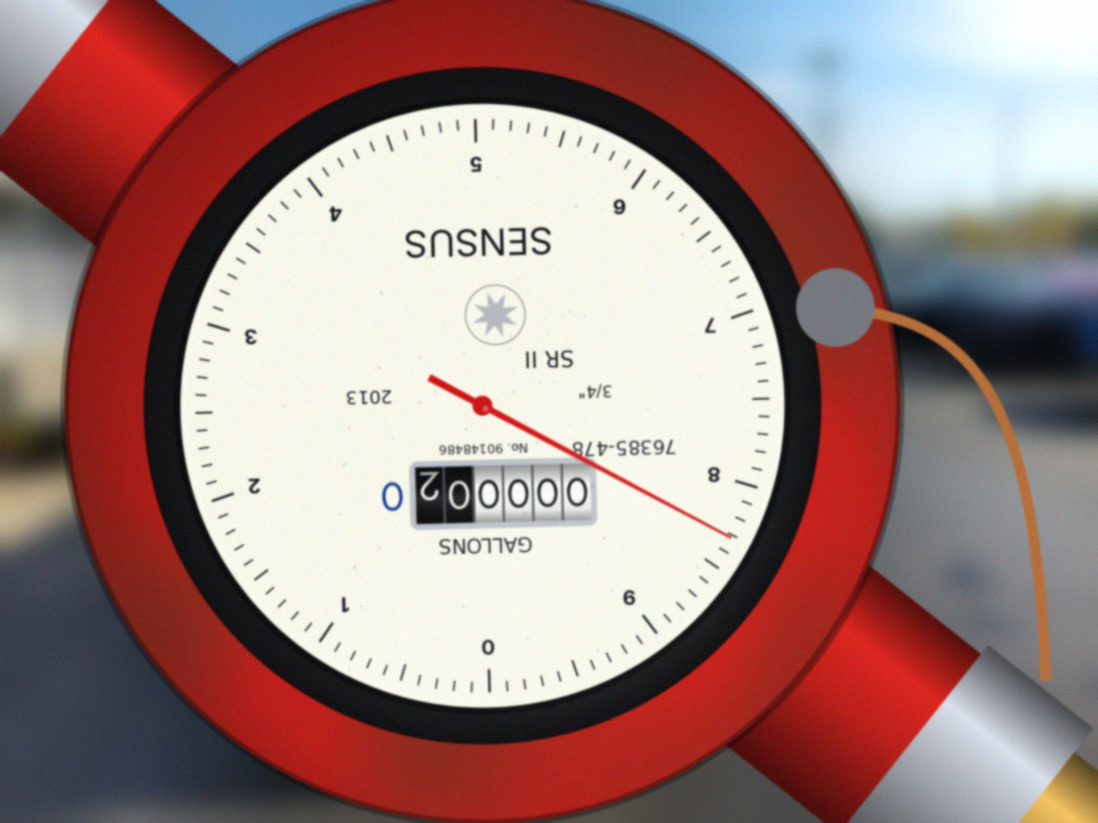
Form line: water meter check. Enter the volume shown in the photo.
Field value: 18.3 gal
